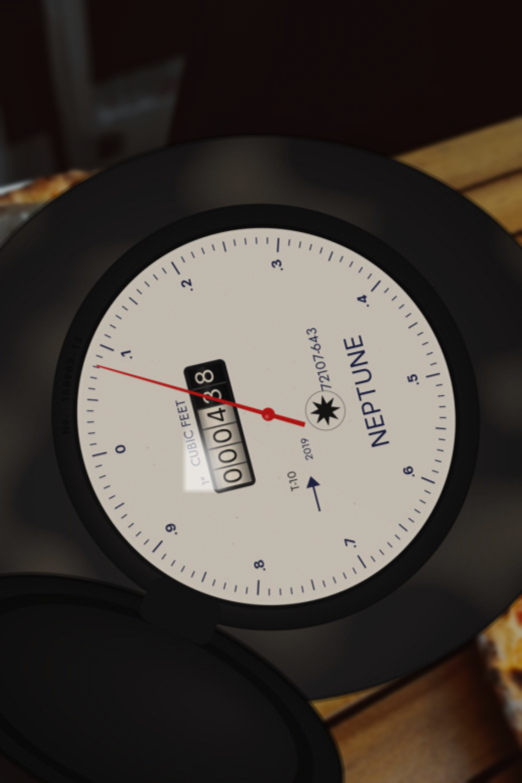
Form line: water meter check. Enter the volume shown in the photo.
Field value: 438.08 ft³
